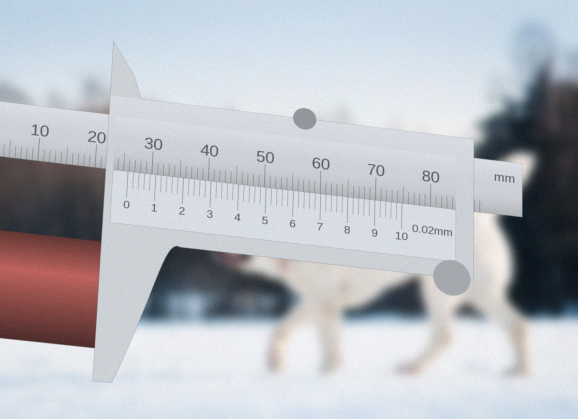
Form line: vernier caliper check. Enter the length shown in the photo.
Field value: 25.8 mm
